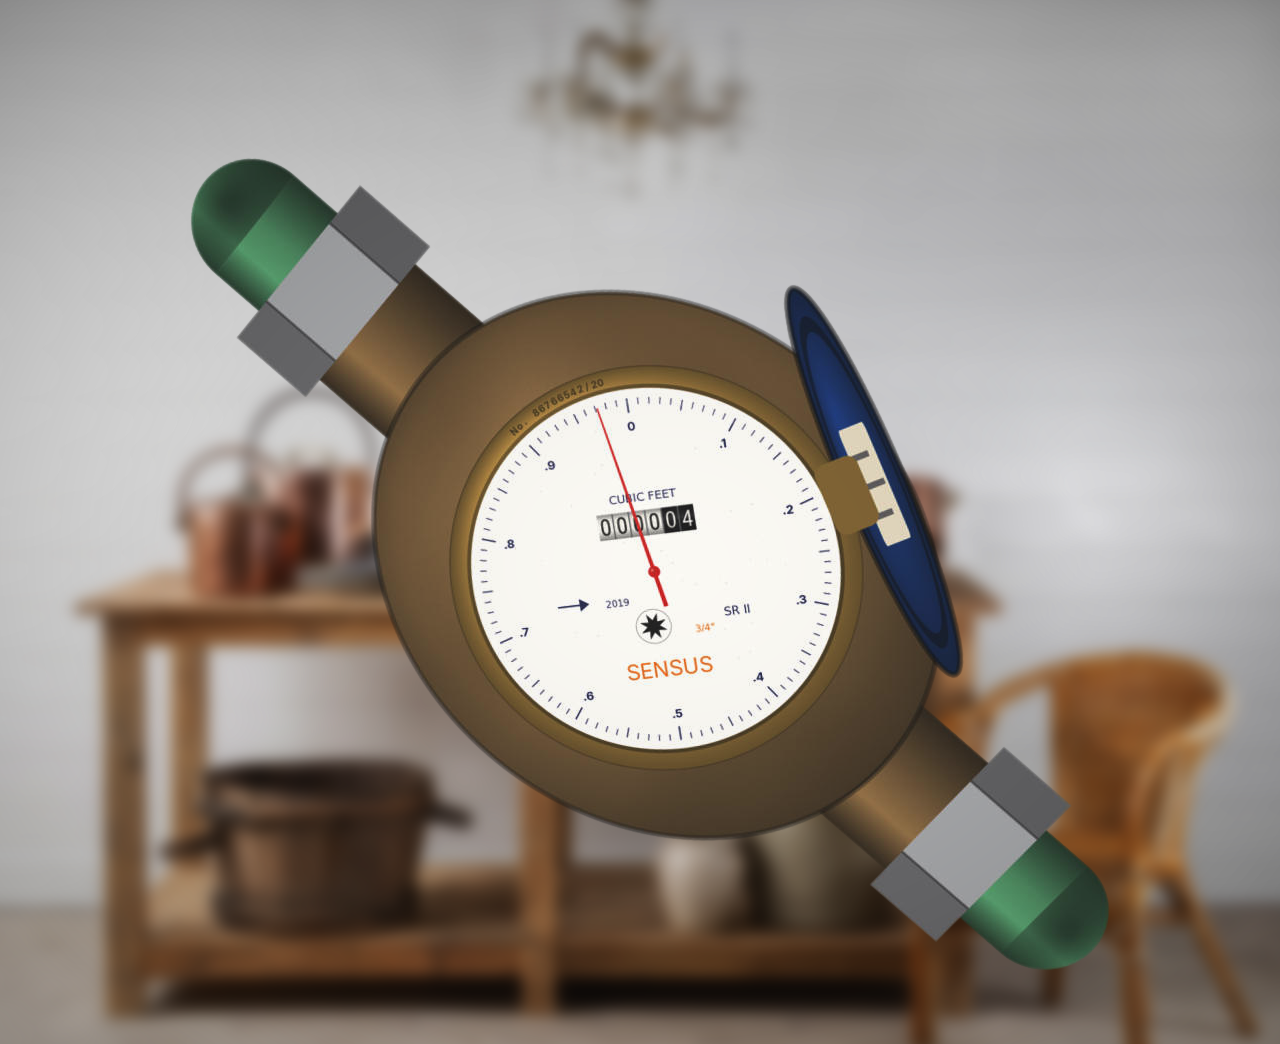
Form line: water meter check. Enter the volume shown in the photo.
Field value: 3.97 ft³
